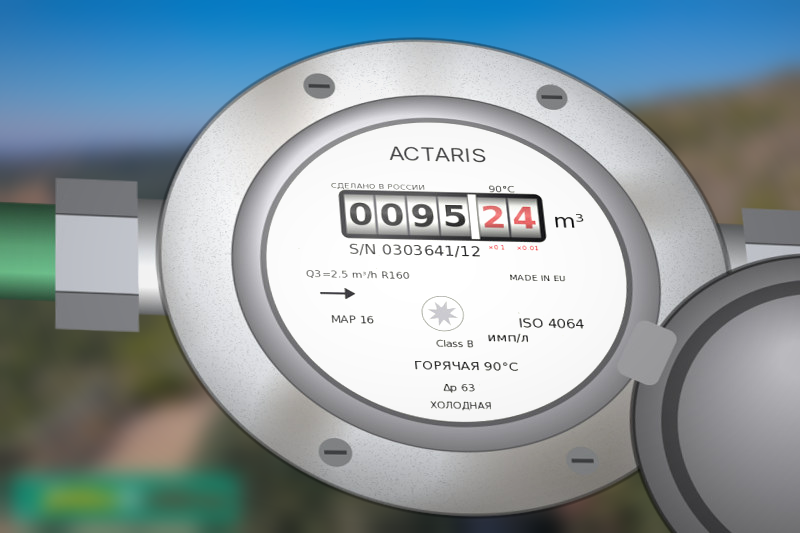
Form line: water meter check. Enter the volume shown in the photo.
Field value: 95.24 m³
